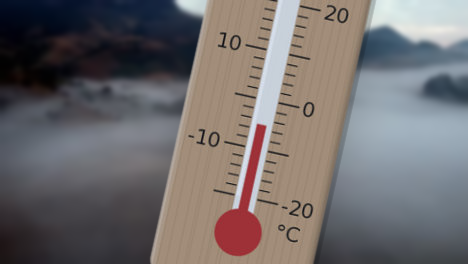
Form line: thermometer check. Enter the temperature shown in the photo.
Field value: -5 °C
